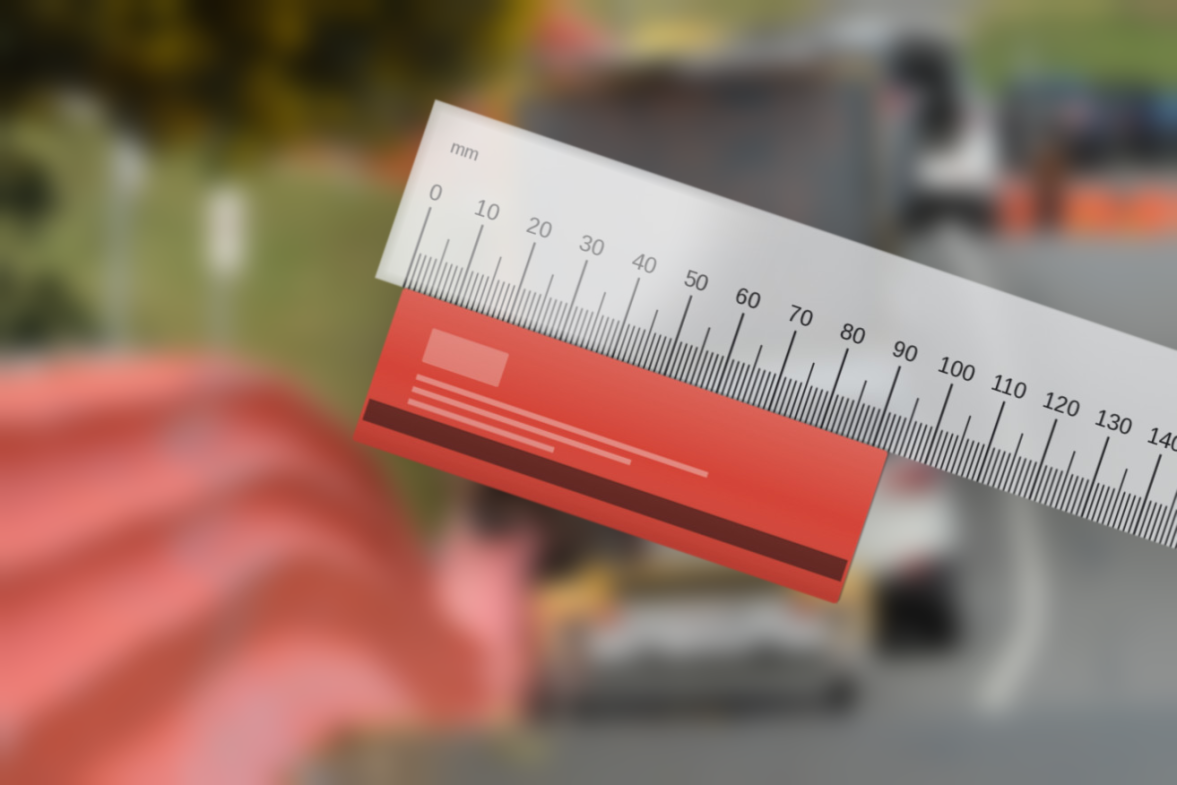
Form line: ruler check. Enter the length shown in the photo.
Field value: 93 mm
